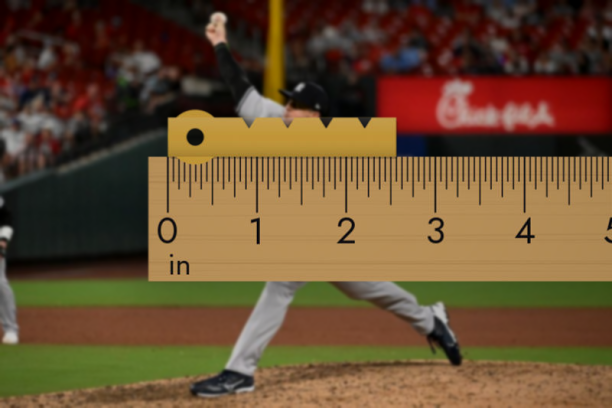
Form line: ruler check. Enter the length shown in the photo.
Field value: 2.5625 in
